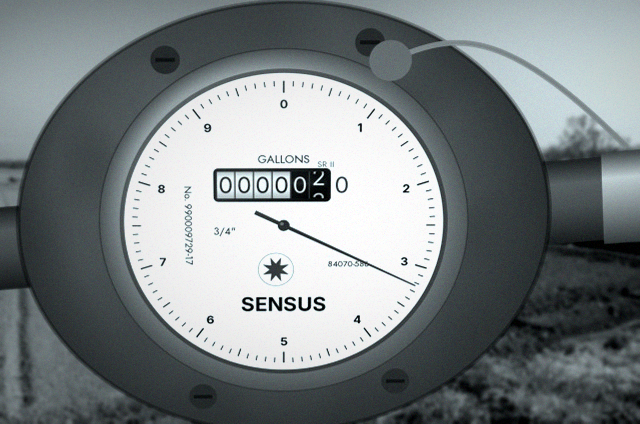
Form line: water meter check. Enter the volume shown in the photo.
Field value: 23.2 gal
